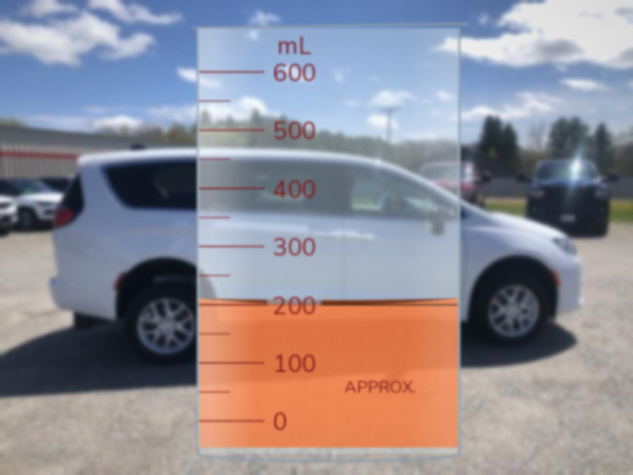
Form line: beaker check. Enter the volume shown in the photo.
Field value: 200 mL
